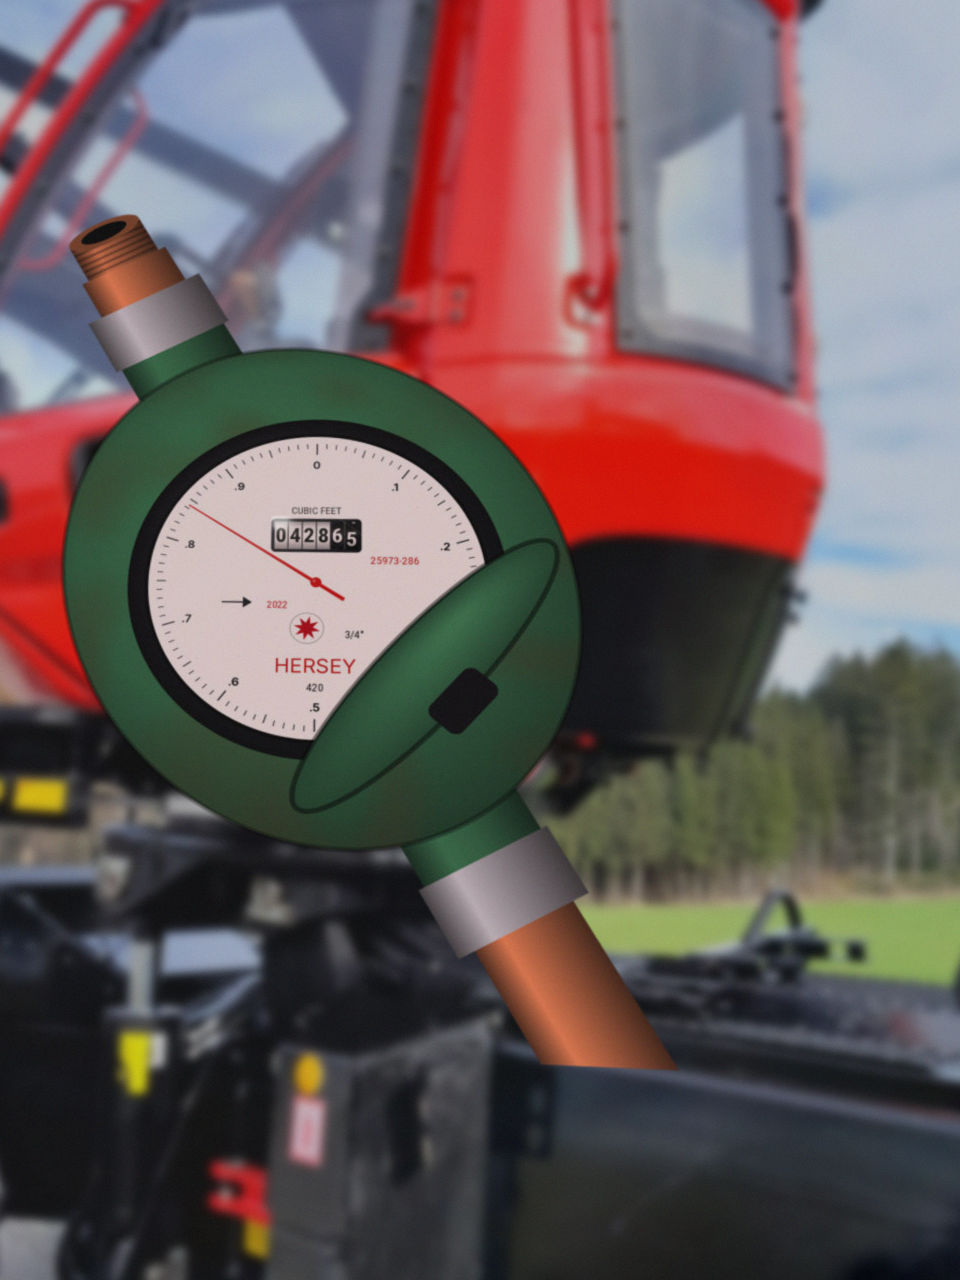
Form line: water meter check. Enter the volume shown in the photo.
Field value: 42864.84 ft³
